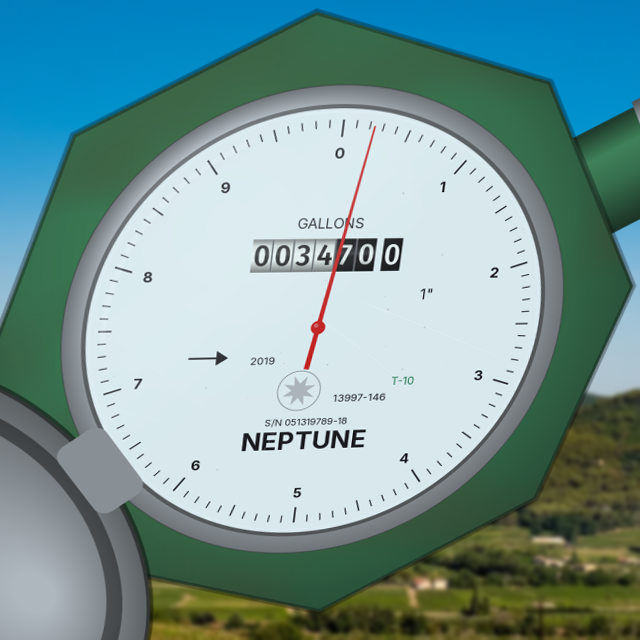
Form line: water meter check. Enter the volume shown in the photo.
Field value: 34700.2 gal
